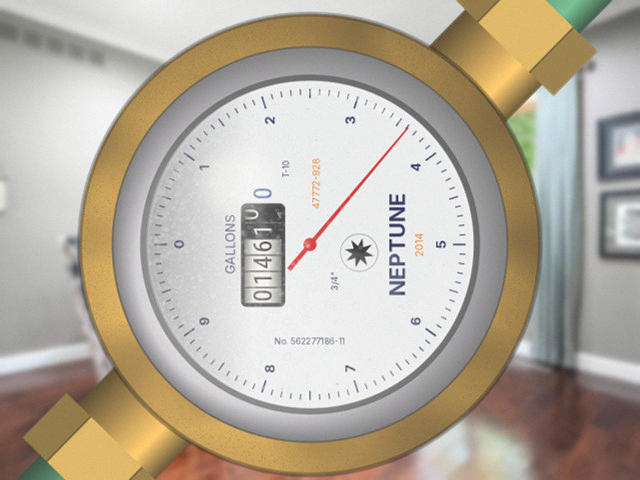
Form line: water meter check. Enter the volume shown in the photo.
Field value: 146103.6 gal
